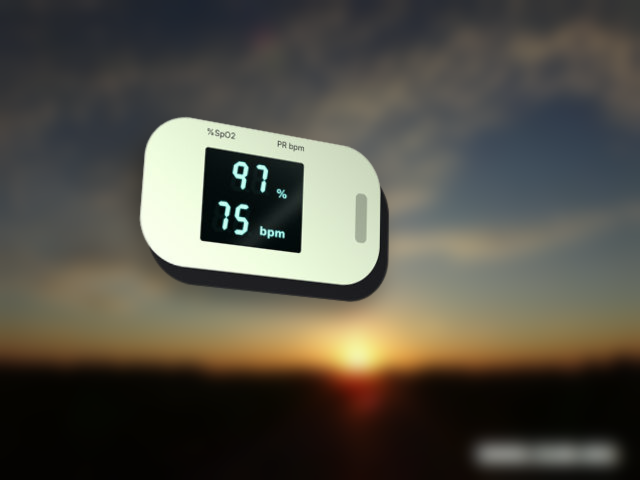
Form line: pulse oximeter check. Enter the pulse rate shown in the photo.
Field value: 75 bpm
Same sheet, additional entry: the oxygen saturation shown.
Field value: 97 %
